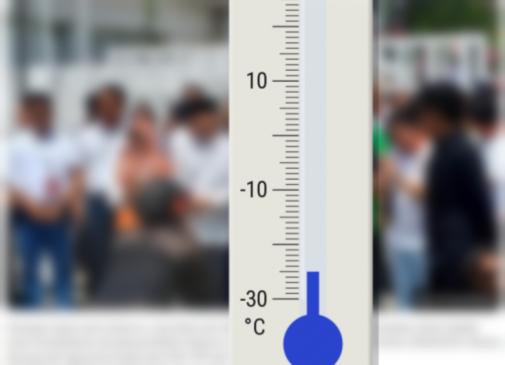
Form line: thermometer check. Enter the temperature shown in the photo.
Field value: -25 °C
